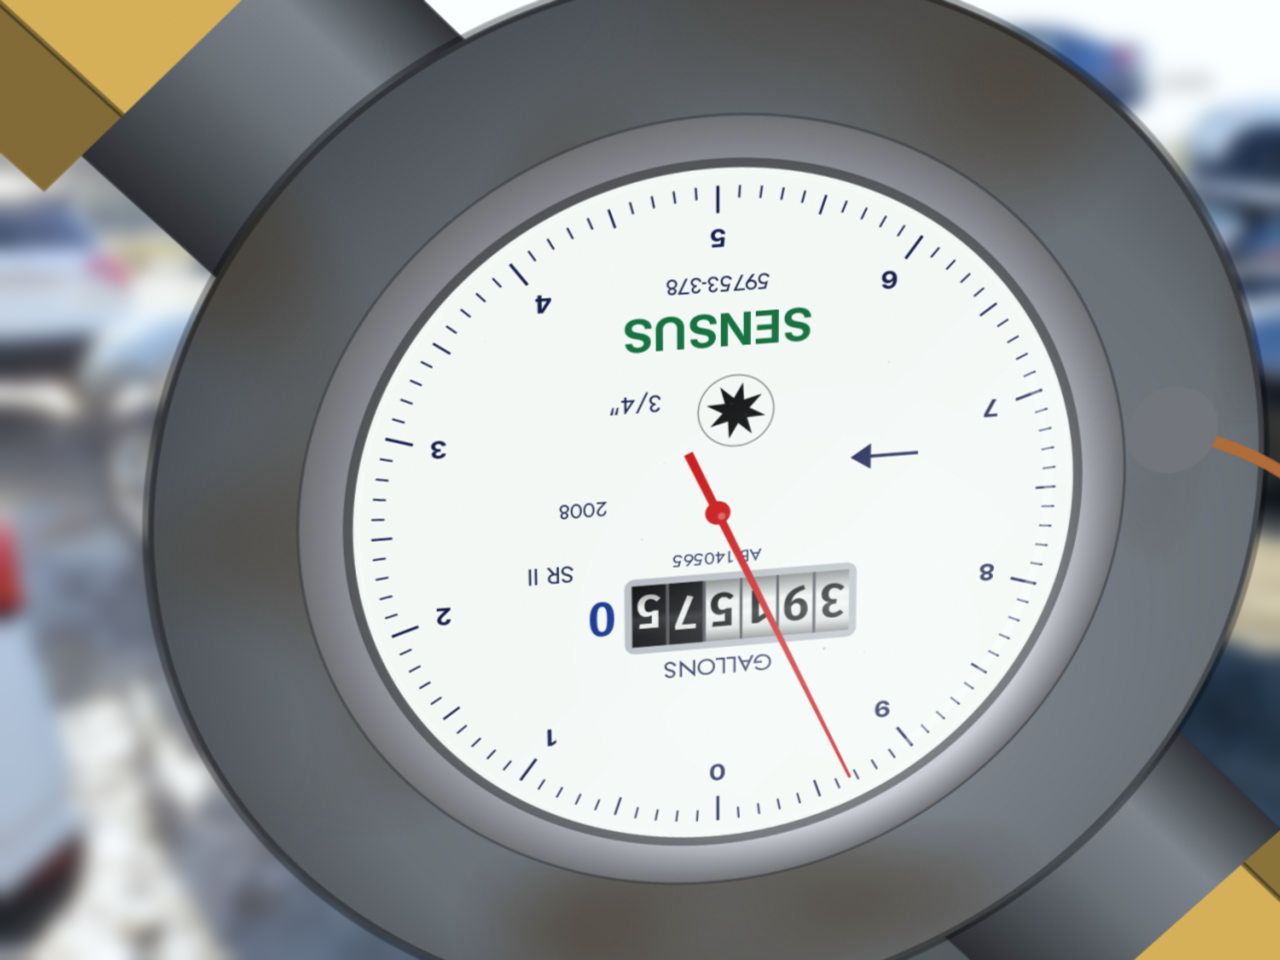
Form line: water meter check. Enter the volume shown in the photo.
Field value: 3915749.3 gal
